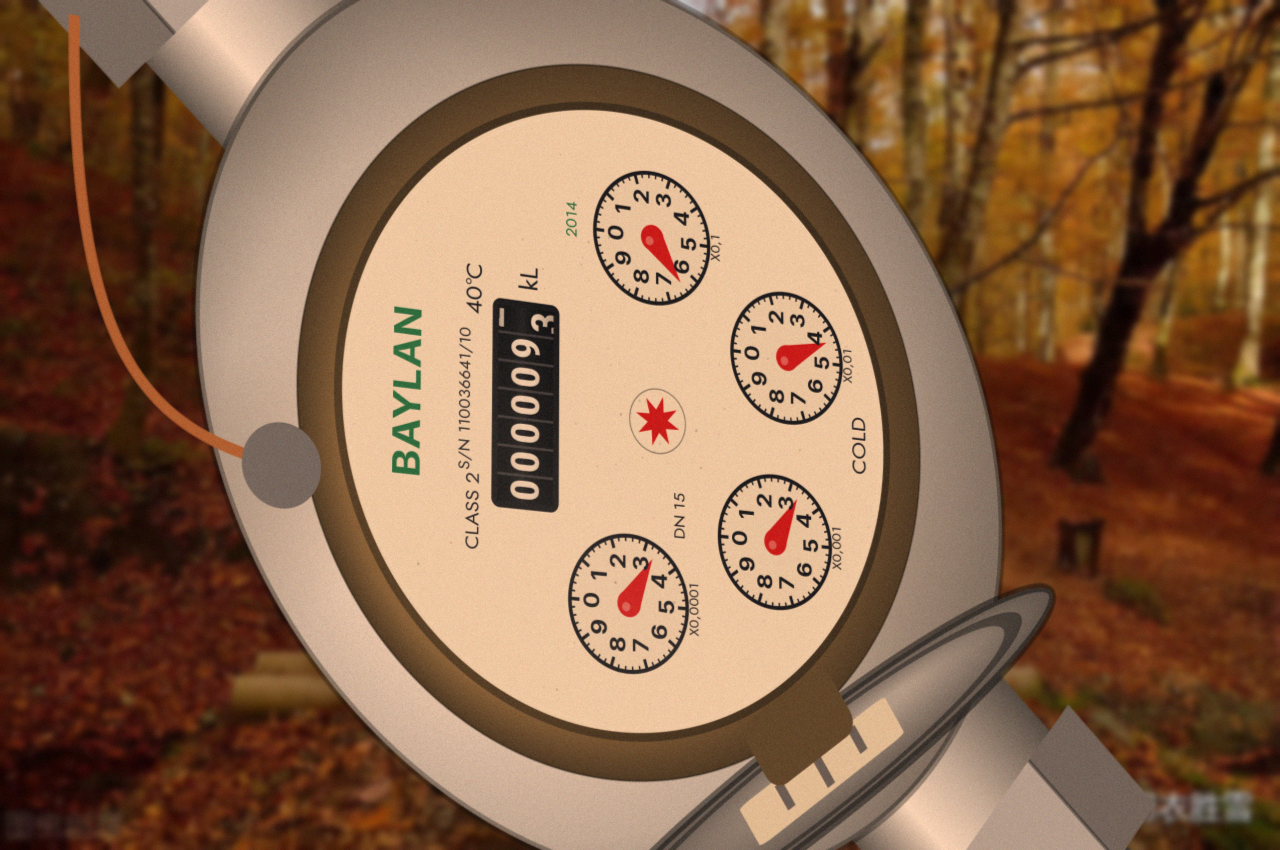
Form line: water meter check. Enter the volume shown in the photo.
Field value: 92.6433 kL
